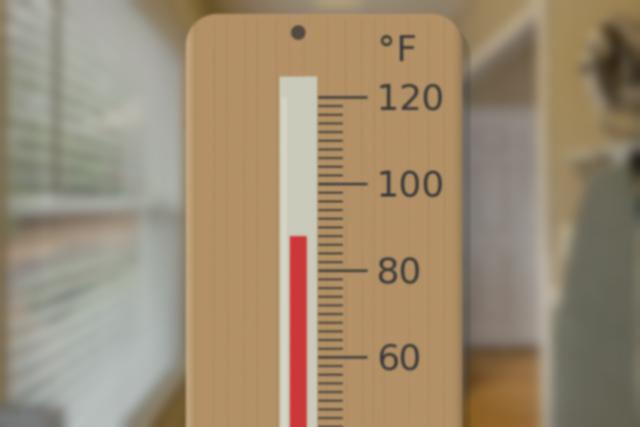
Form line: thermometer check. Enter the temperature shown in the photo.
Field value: 88 °F
